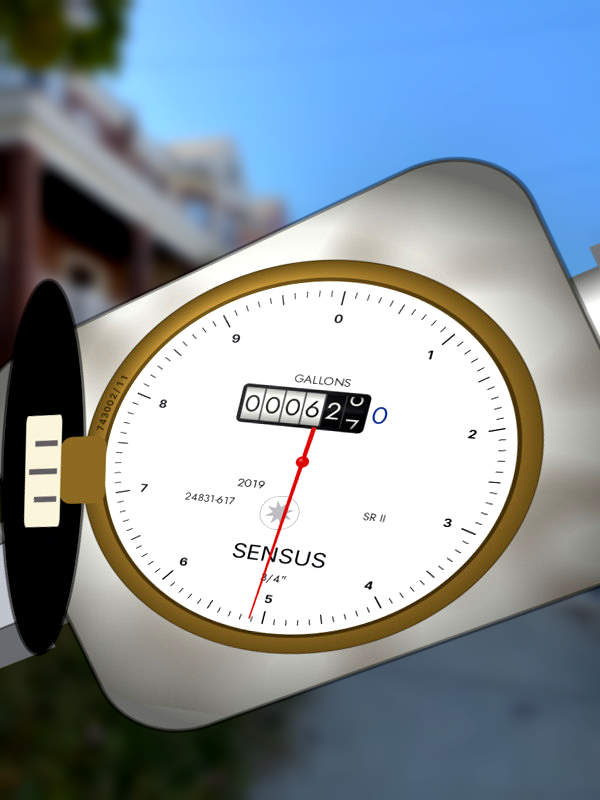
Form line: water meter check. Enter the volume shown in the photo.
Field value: 6265.1 gal
